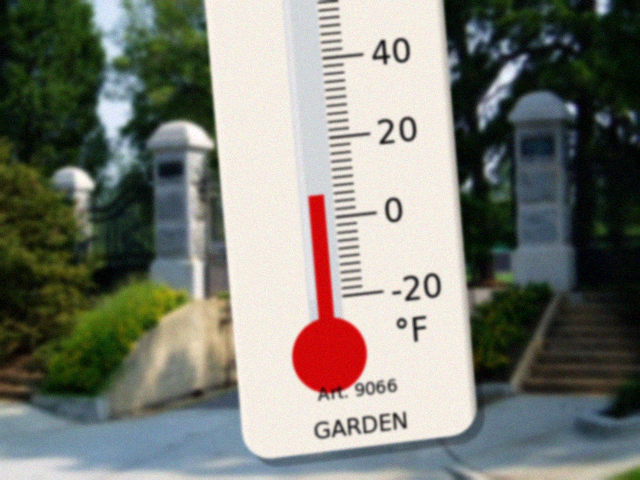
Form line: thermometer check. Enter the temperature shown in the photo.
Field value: 6 °F
